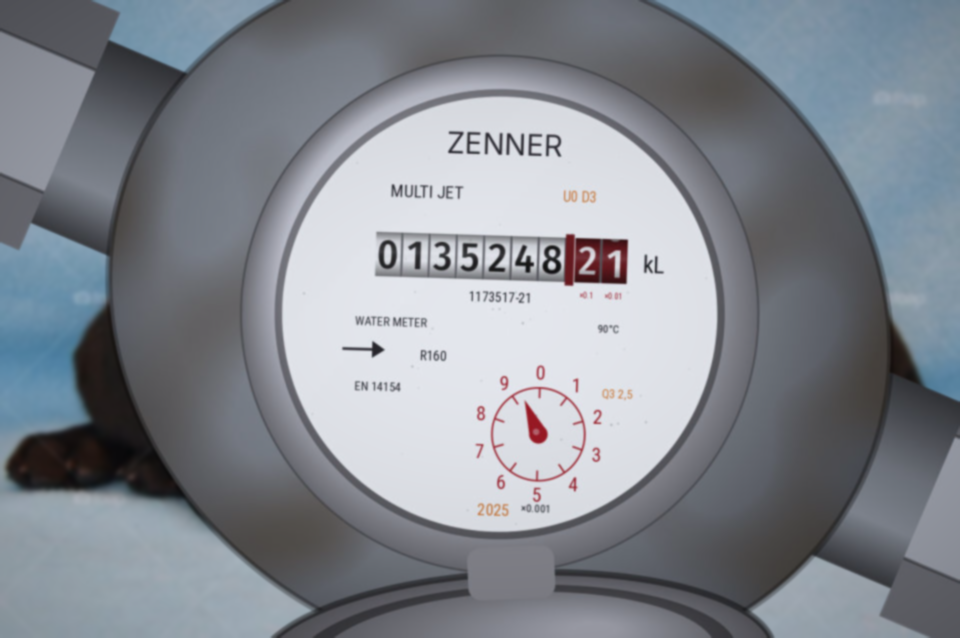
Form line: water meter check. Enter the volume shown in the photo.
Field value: 135248.209 kL
